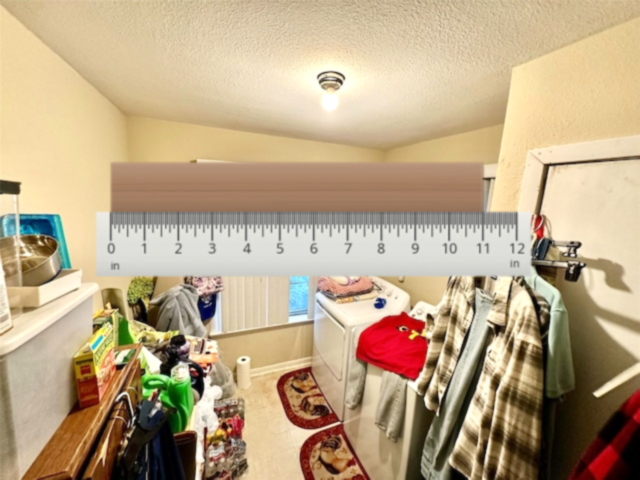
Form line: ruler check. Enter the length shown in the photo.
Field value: 11 in
